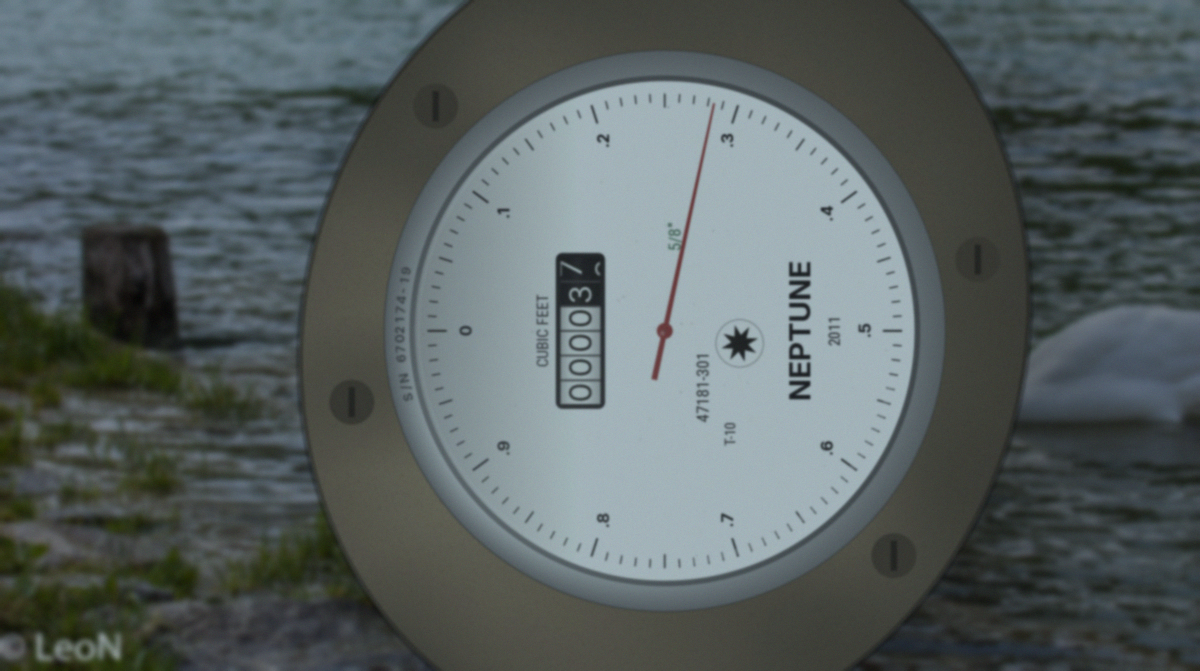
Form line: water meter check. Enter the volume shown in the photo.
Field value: 37.28 ft³
